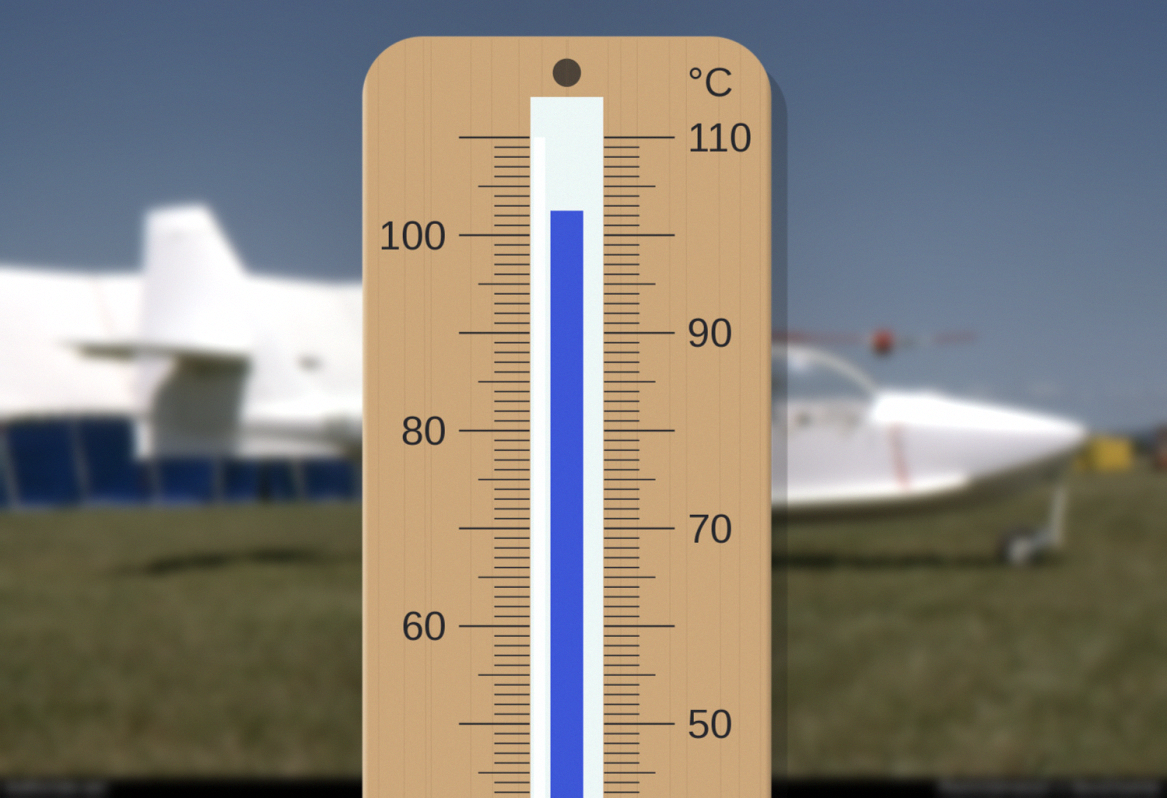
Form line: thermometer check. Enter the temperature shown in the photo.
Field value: 102.5 °C
